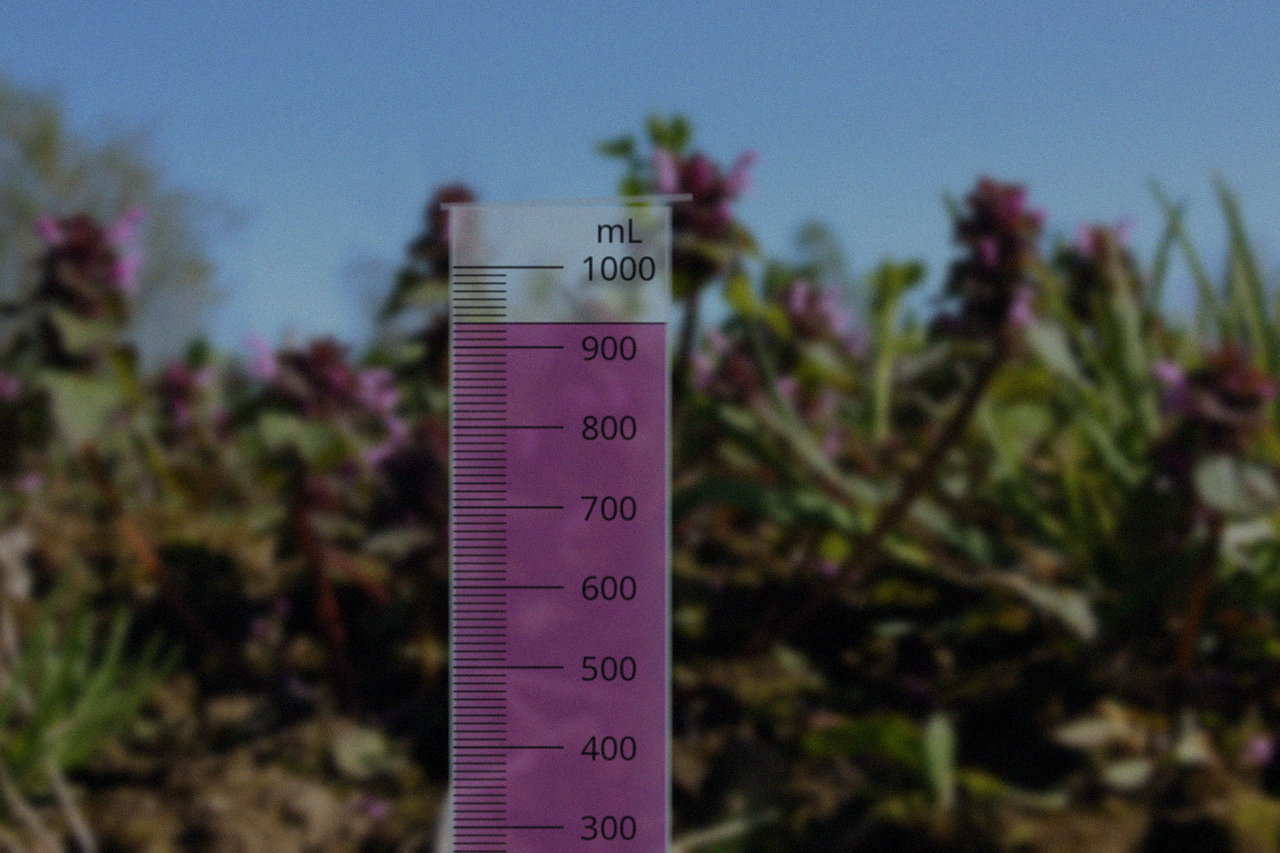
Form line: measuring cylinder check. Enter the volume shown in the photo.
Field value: 930 mL
